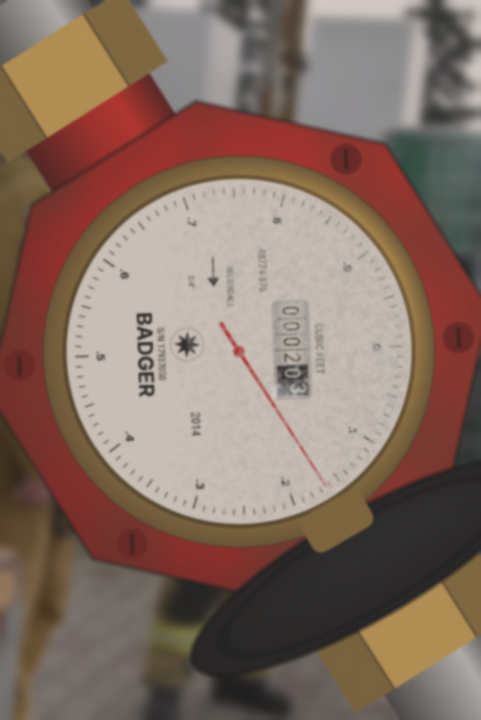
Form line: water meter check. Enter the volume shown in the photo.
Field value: 203.16 ft³
